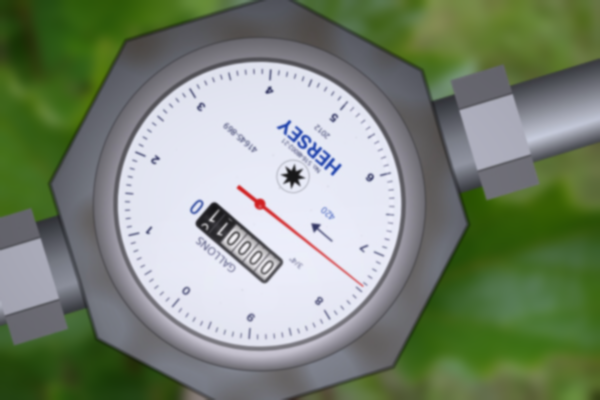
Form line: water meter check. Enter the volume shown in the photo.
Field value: 107.4 gal
